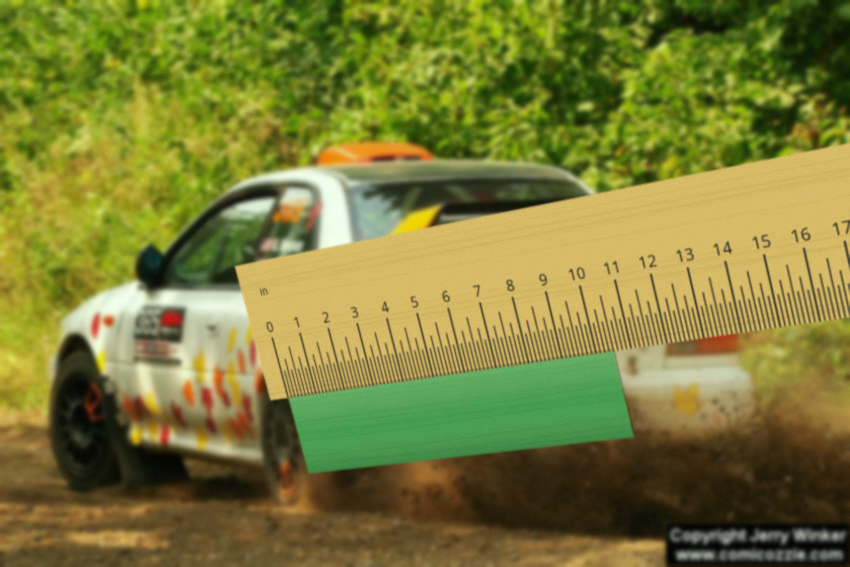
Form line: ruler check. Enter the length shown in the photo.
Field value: 10.5 in
